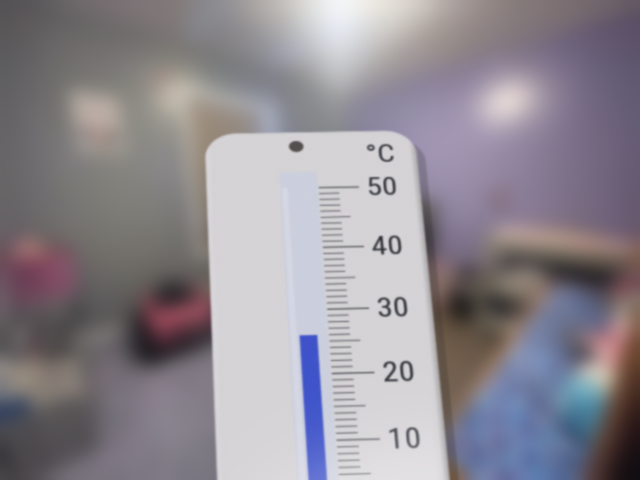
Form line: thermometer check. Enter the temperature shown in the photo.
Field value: 26 °C
